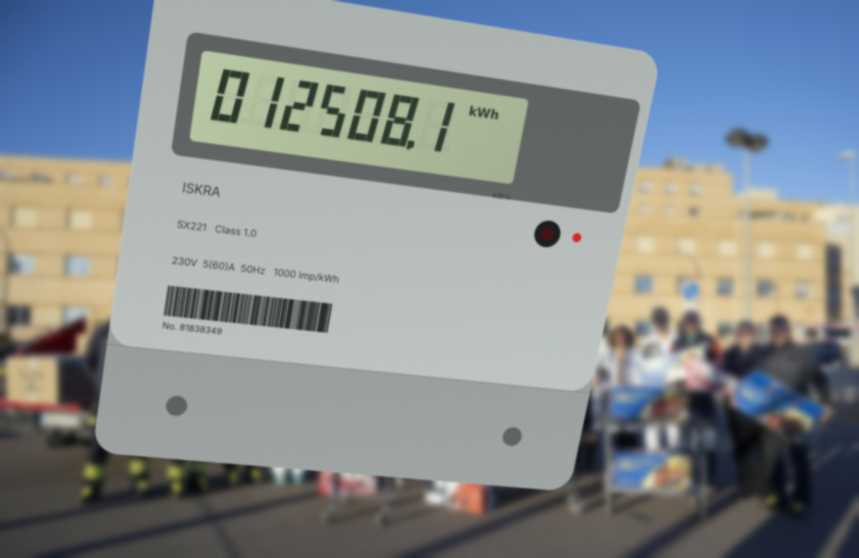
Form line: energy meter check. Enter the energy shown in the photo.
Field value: 12508.1 kWh
